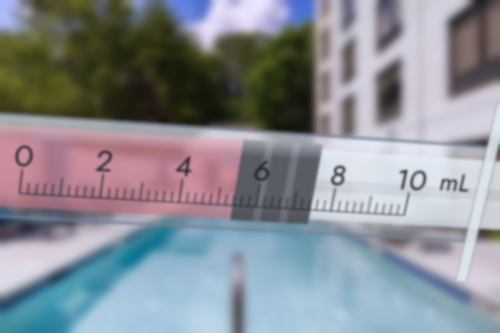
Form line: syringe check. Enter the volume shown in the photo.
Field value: 5.4 mL
